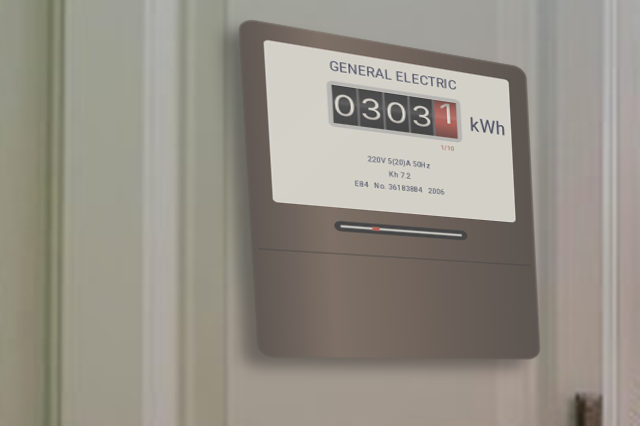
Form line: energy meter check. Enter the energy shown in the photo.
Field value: 303.1 kWh
